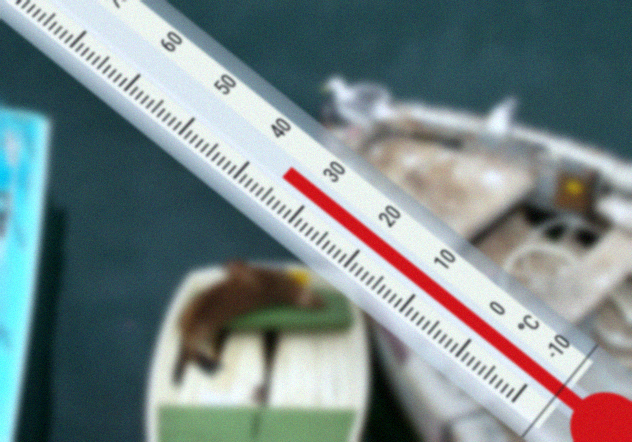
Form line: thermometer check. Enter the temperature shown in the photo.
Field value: 35 °C
